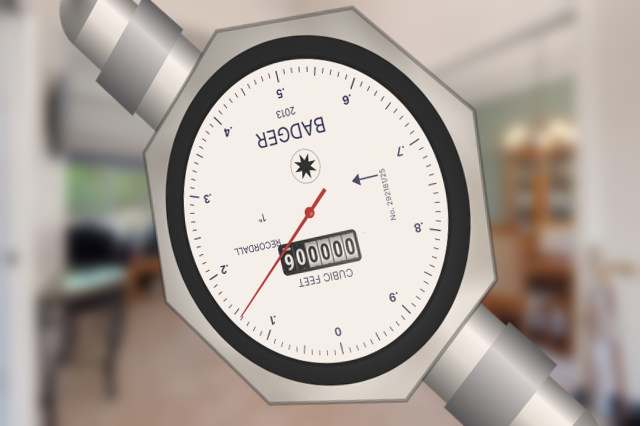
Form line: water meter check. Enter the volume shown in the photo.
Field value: 6.14 ft³
